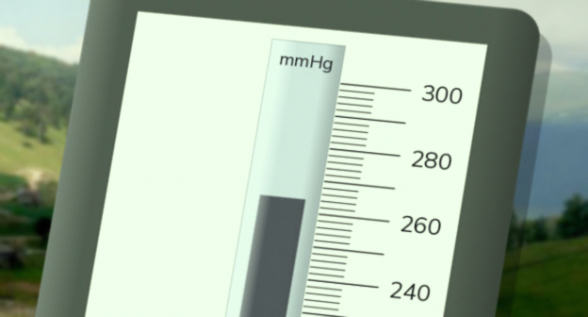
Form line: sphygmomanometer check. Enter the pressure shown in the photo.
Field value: 264 mmHg
